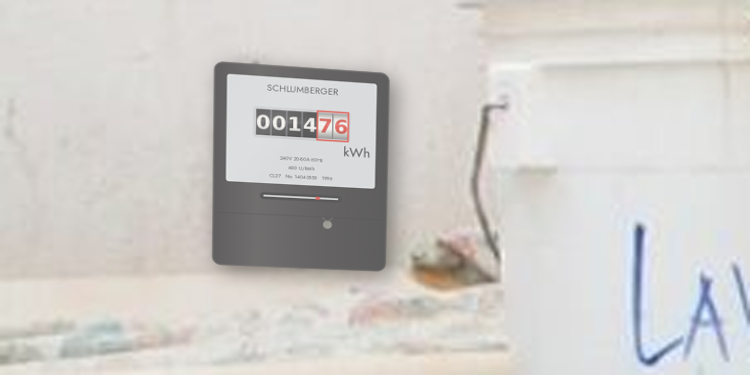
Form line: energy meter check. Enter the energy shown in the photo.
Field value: 14.76 kWh
